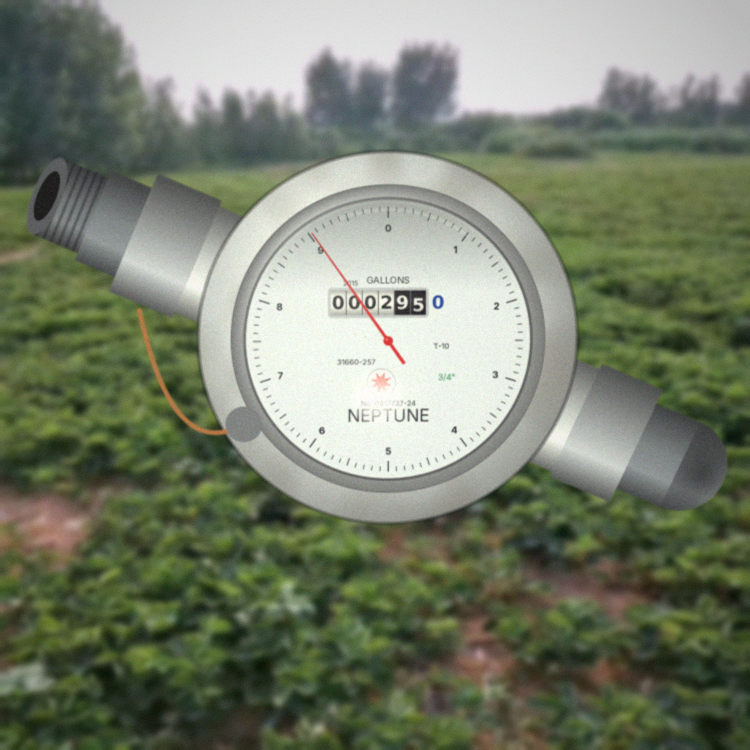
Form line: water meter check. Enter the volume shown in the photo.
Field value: 2949.0 gal
